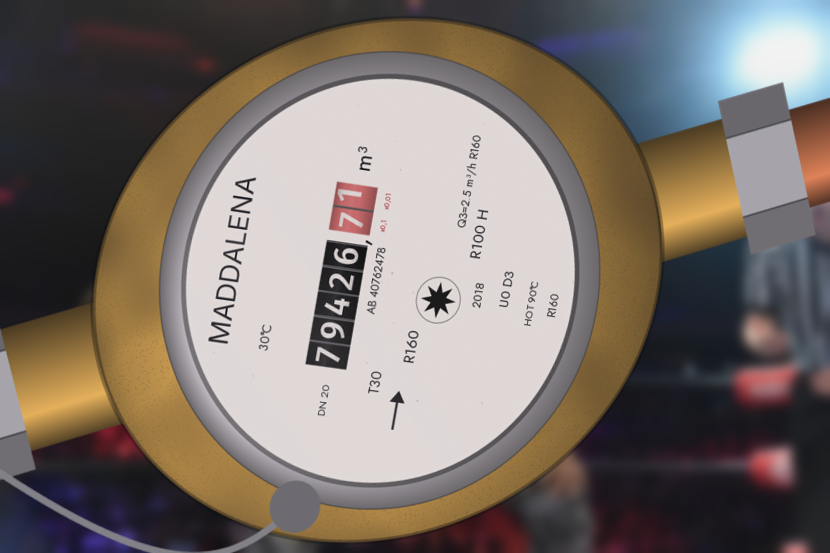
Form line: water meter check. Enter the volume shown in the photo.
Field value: 79426.71 m³
